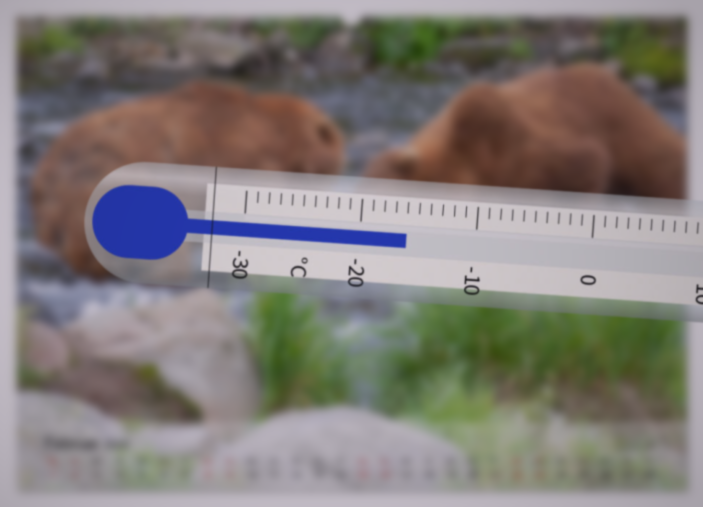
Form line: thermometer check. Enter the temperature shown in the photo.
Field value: -16 °C
